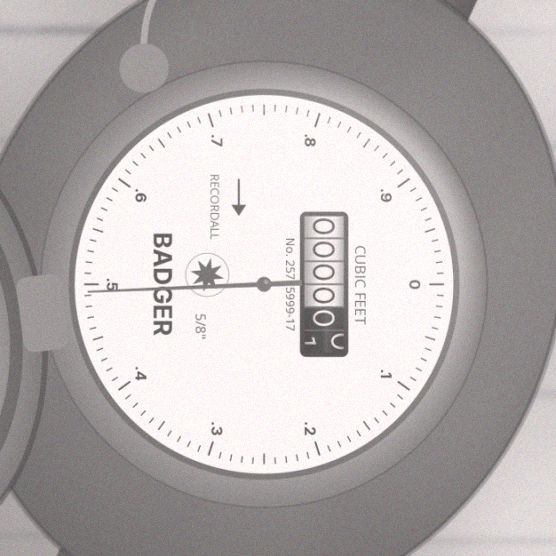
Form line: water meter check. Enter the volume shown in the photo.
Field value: 0.49 ft³
